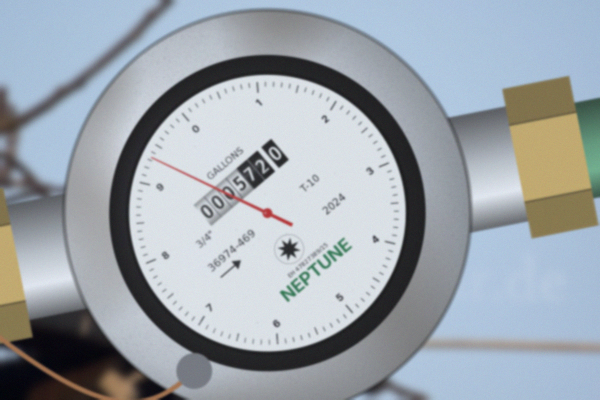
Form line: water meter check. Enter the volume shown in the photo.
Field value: 5719.3 gal
